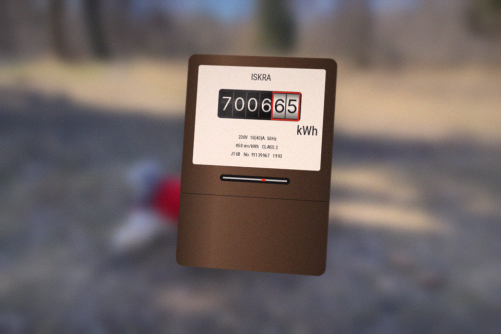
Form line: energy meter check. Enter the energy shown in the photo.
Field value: 7006.65 kWh
